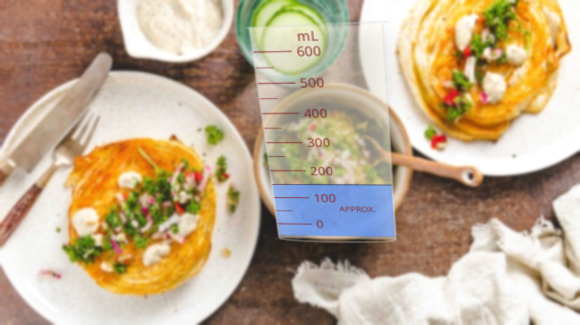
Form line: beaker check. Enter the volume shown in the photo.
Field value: 150 mL
